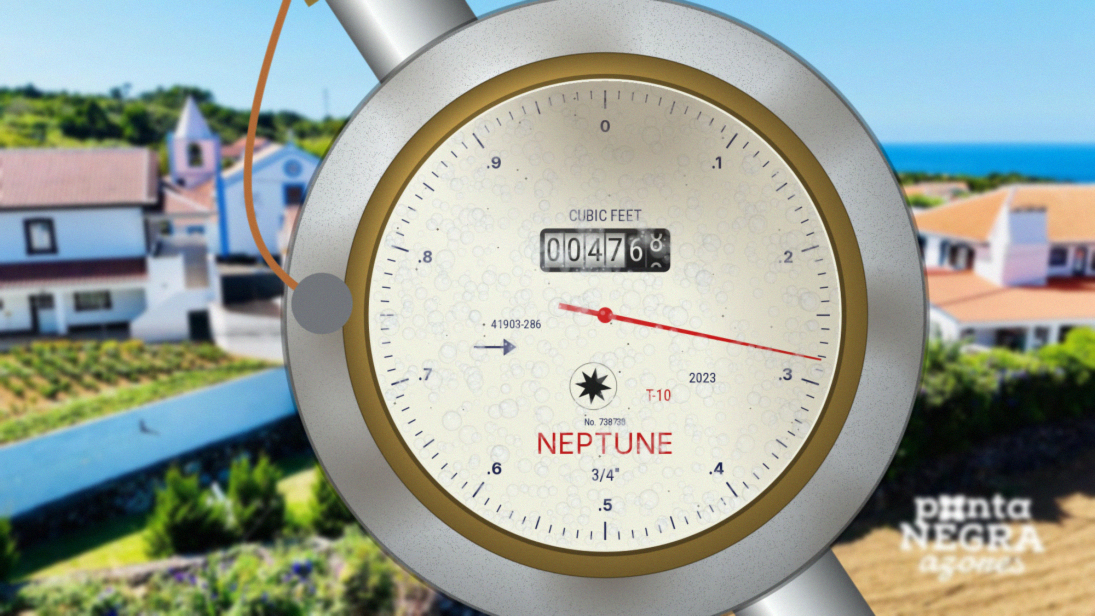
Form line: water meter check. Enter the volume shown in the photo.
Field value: 4768.28 ft³
